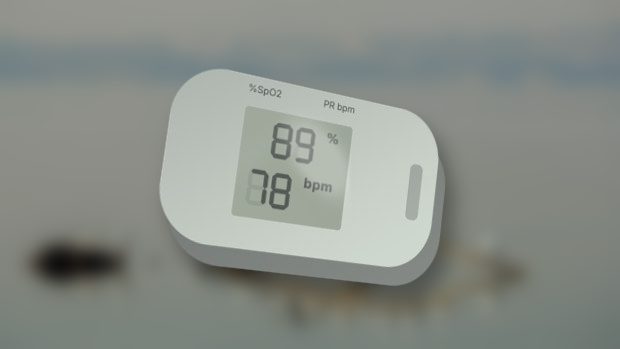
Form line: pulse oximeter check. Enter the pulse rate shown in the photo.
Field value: 78 bpm
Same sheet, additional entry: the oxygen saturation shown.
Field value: 89 %
